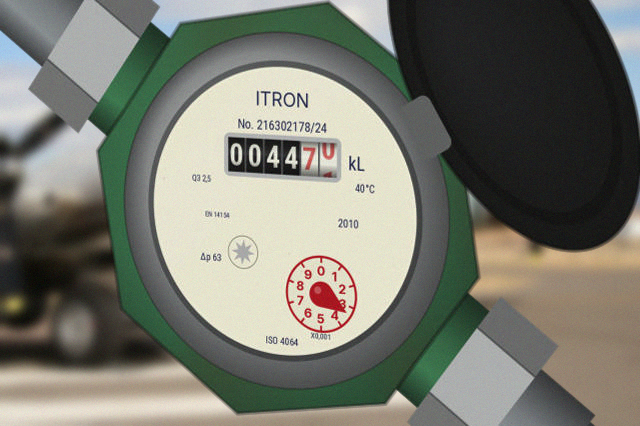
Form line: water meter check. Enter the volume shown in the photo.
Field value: 44.703 kL
